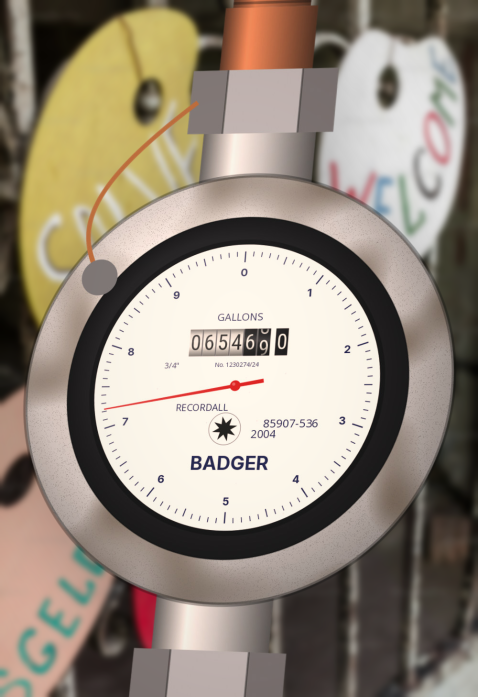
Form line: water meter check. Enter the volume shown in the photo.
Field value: 654687.2 gal
